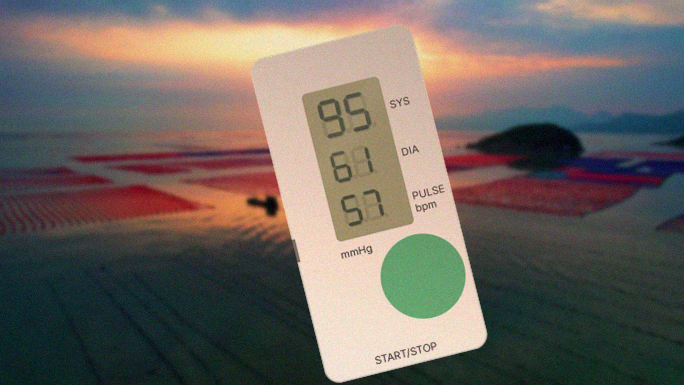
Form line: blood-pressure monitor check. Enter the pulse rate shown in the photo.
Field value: 57 bpm
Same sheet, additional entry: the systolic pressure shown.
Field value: 95 mmHg
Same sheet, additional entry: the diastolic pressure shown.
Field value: 61 mmHg
